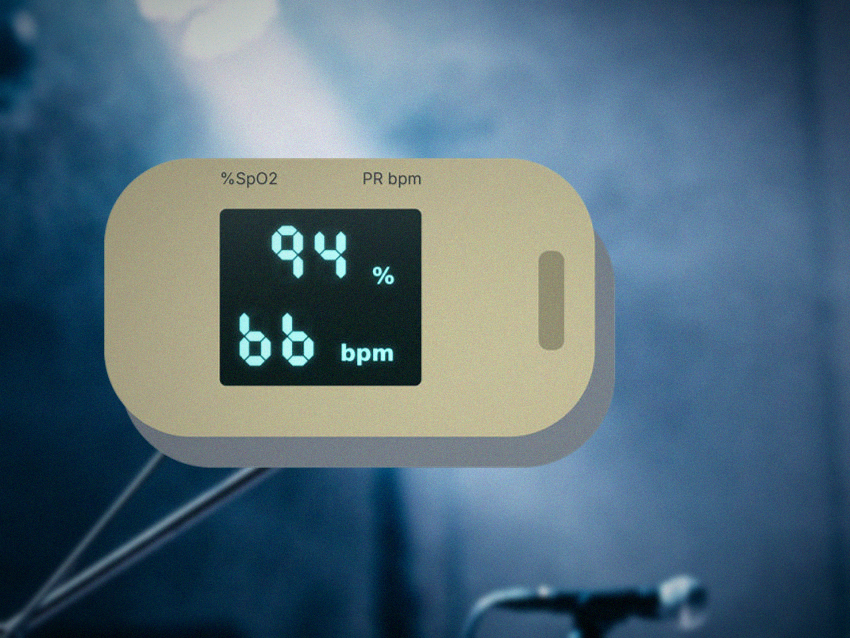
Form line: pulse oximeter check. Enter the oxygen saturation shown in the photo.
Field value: 94 %
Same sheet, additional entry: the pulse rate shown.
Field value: 66 bpm
